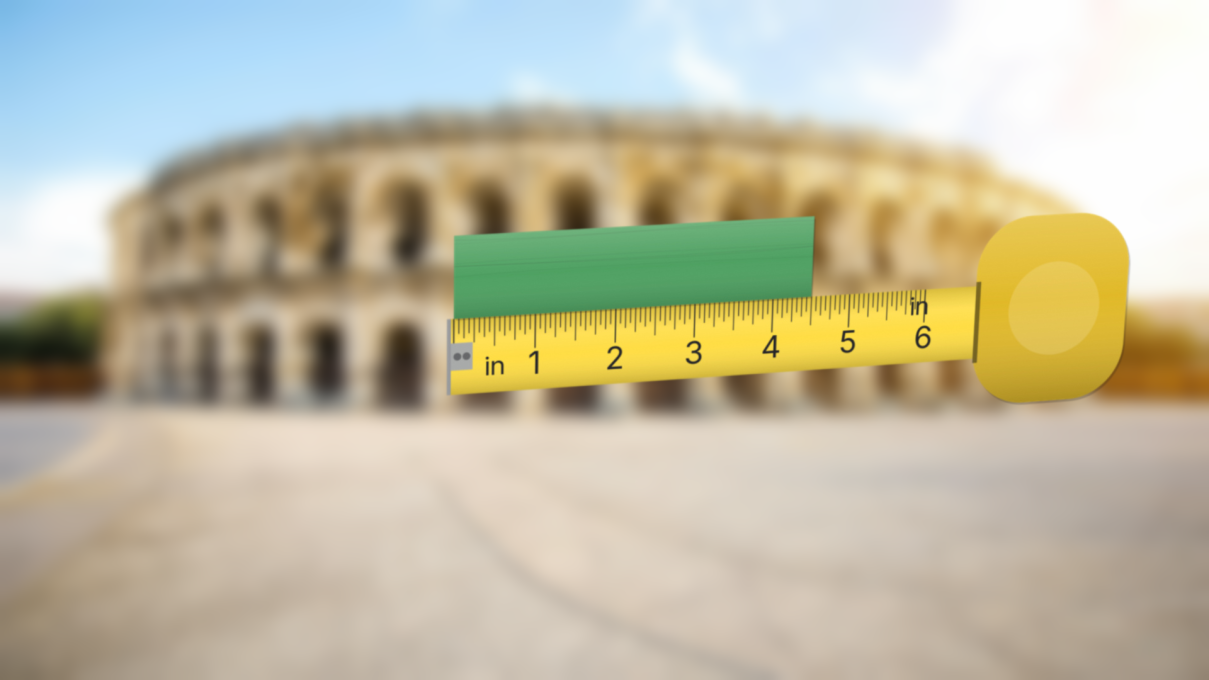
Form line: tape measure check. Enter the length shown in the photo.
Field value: 4.5 in
